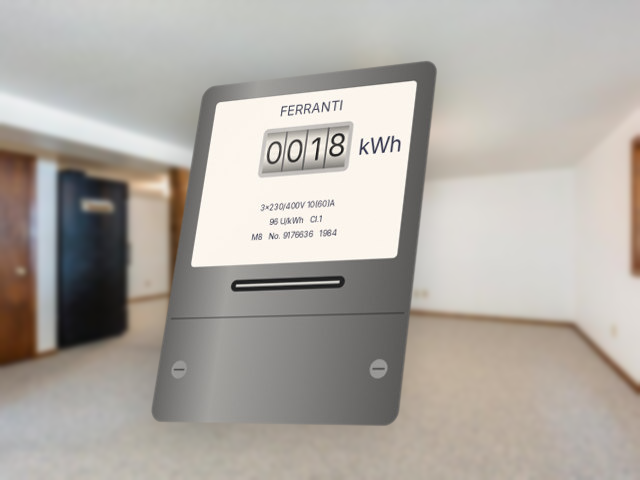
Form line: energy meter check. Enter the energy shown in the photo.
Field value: 18 kWh
